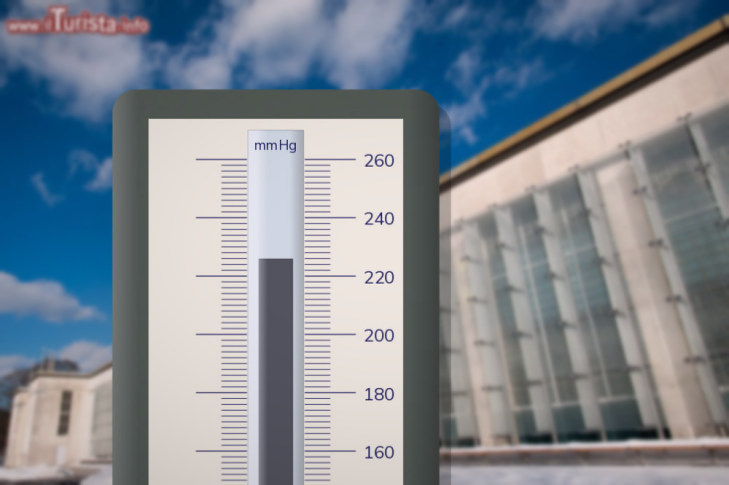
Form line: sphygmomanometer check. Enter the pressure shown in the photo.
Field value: 226 mmHg
